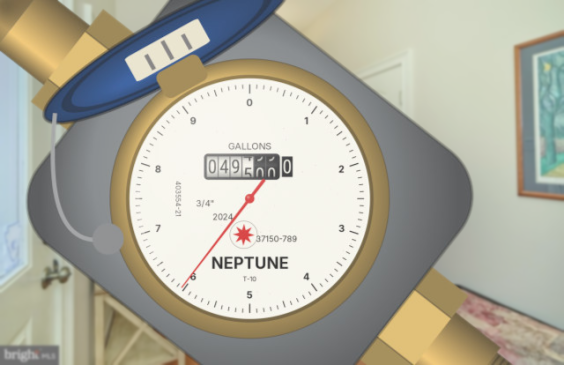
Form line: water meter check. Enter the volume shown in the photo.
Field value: 494996.0 gal
